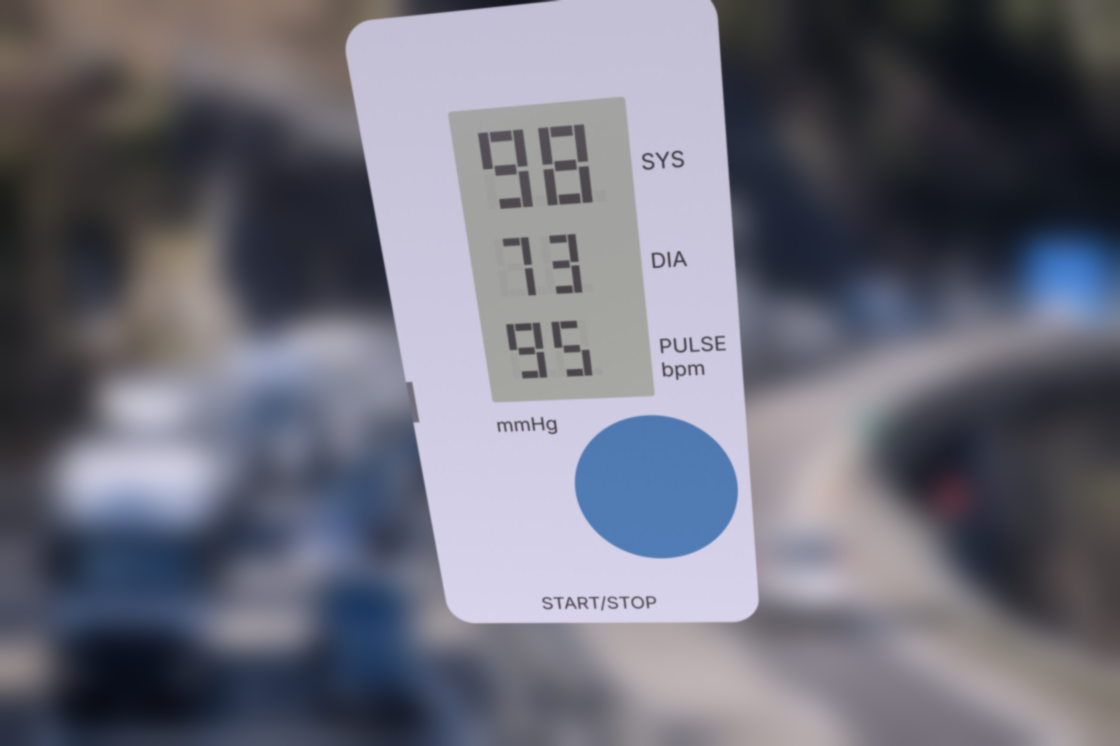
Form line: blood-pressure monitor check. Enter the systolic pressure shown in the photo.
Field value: 98 mmHg
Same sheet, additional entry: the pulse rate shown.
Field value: 95 bpm
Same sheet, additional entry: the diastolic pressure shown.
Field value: 73 mmHg
